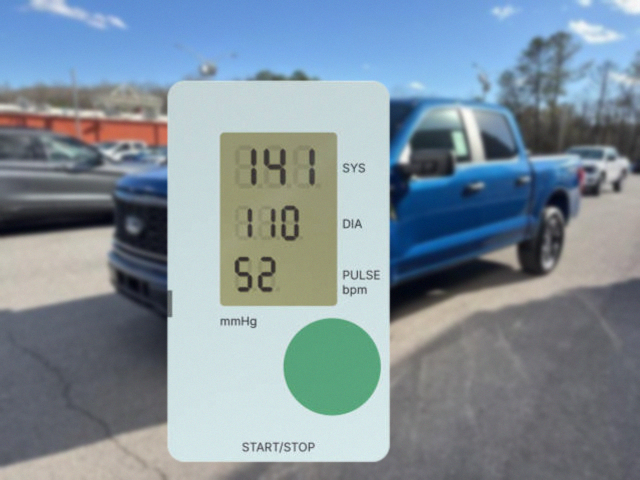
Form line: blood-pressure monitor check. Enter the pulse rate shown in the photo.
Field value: 52 bpm
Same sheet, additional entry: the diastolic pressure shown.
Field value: 110 mmHg
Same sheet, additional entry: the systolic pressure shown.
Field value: 141 mmHg
